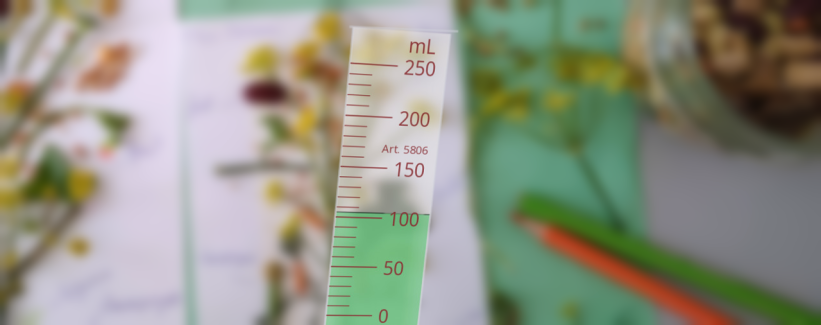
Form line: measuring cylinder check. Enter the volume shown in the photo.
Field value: 105 mL
